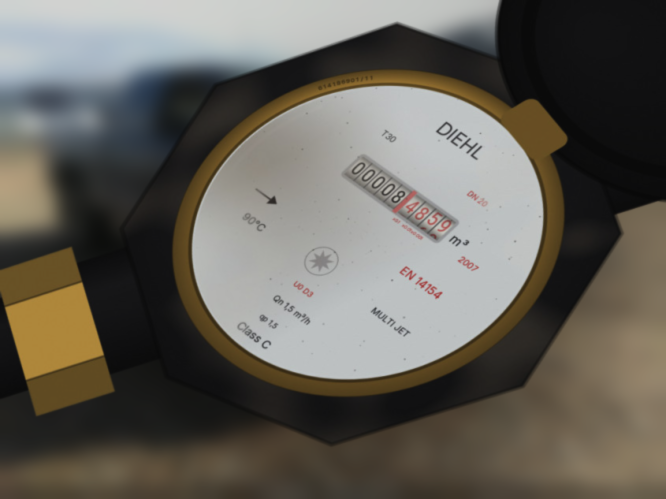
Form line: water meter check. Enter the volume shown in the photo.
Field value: 8.4859 m³
